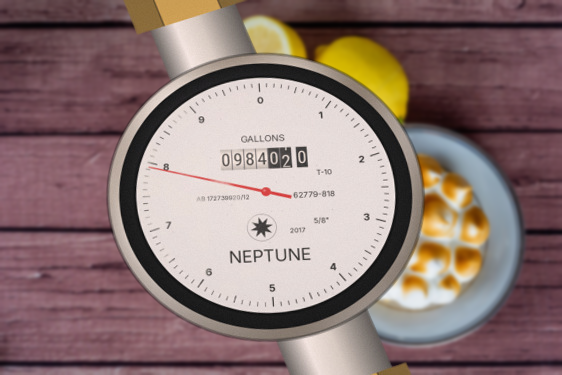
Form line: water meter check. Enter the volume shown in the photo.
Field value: 984017.9 gal
